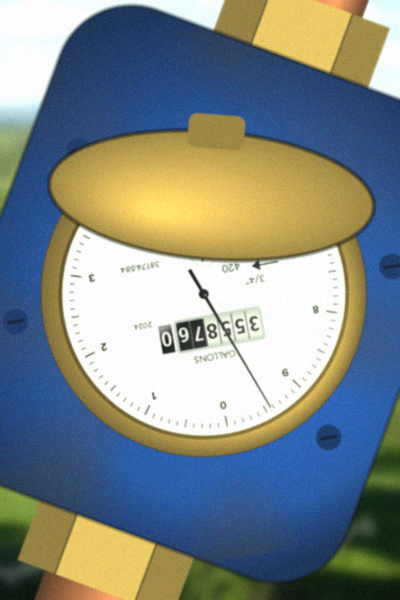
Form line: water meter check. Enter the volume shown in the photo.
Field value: 3558759.4 gal
